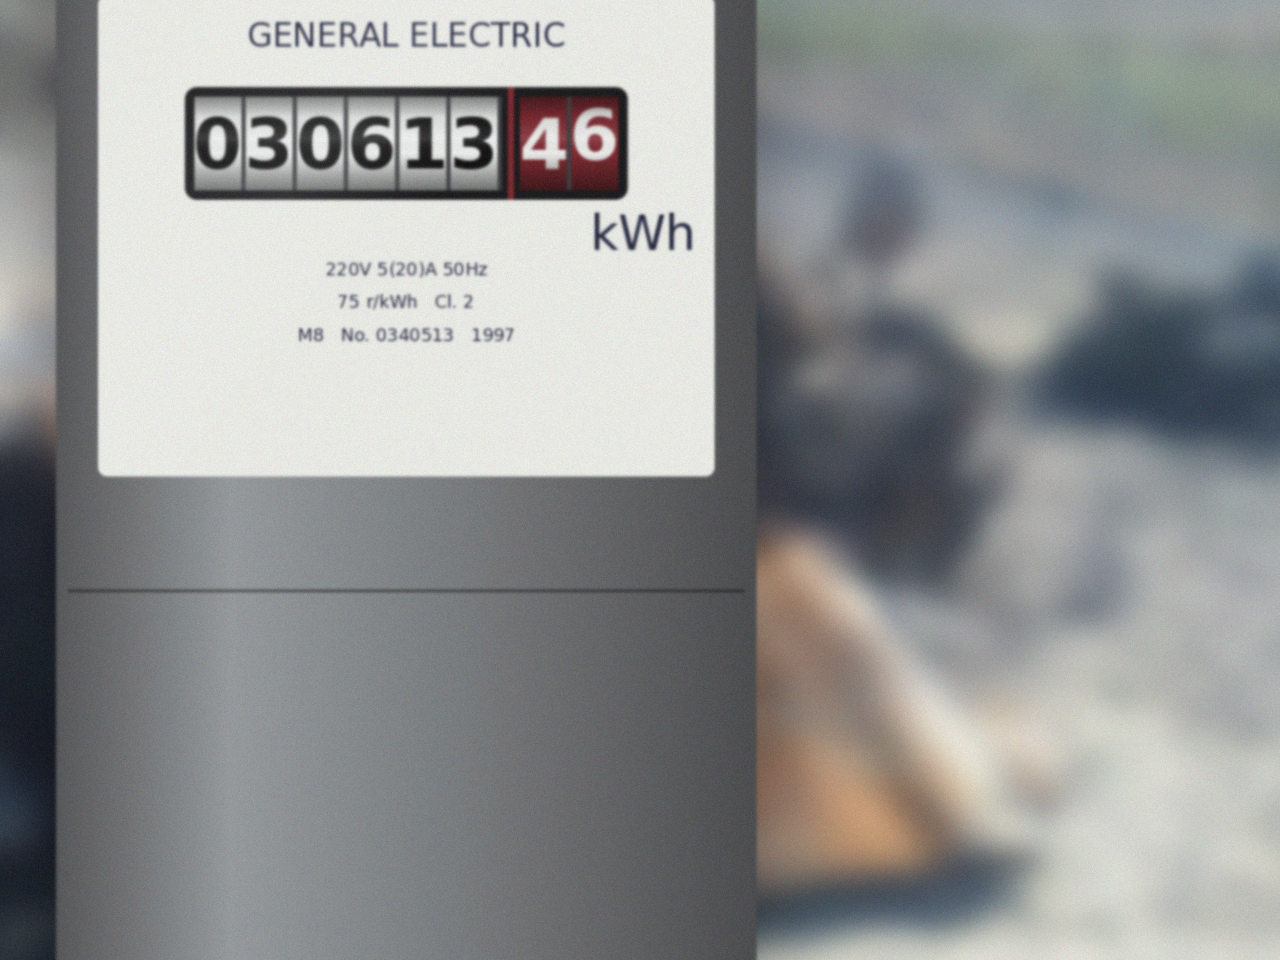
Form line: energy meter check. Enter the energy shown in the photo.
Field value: 30613.46 kWh
